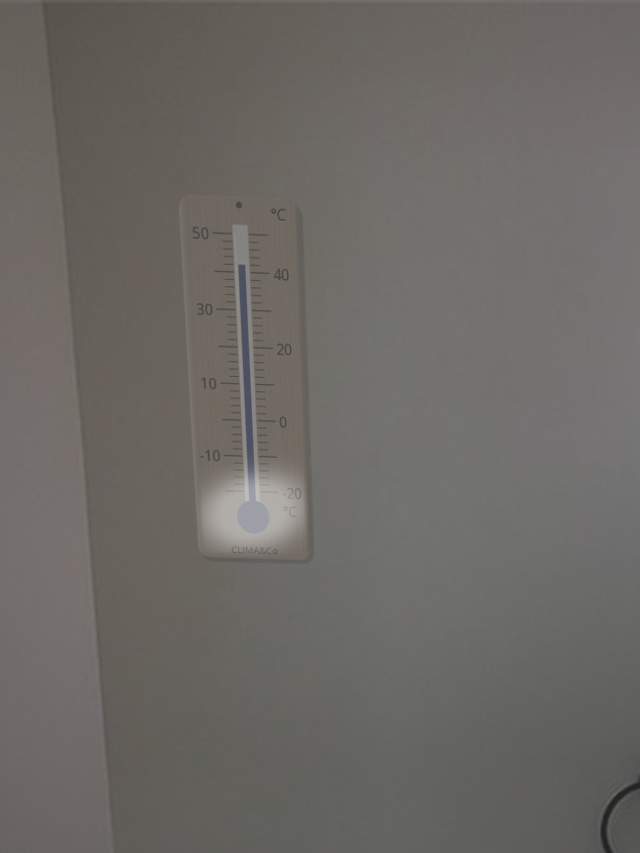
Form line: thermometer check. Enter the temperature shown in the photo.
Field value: 42 °C
